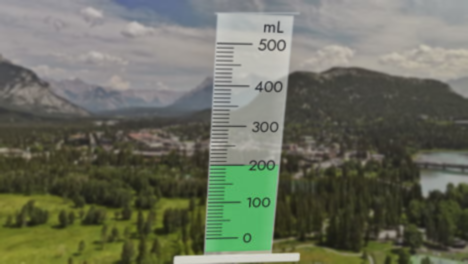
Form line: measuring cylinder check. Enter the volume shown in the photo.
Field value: 200 mL
